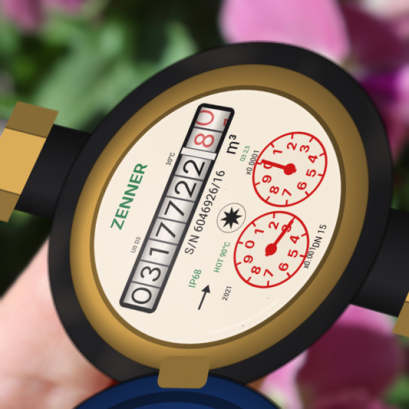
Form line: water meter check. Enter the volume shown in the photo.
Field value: 317722.8030 m³
